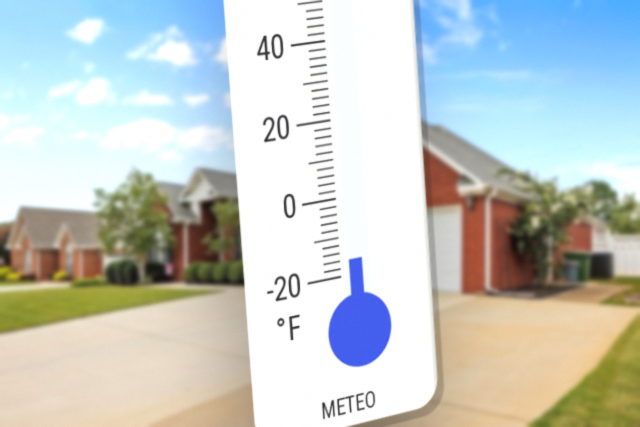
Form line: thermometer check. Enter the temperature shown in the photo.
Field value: -16 °F
